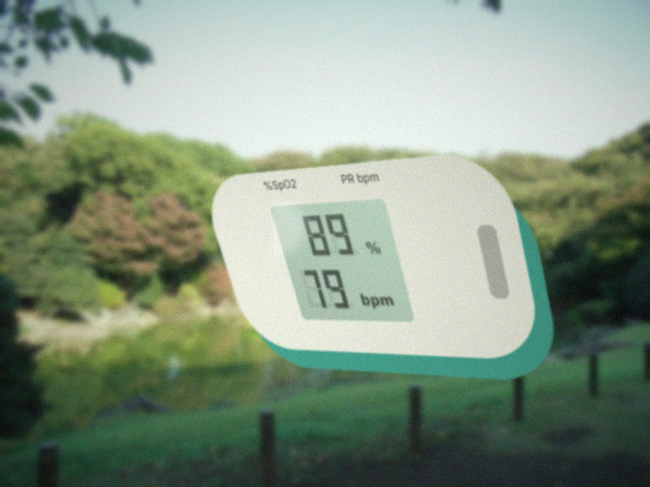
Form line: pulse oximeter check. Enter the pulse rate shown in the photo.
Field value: 79 bpm
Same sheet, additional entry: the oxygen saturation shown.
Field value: 89 %
